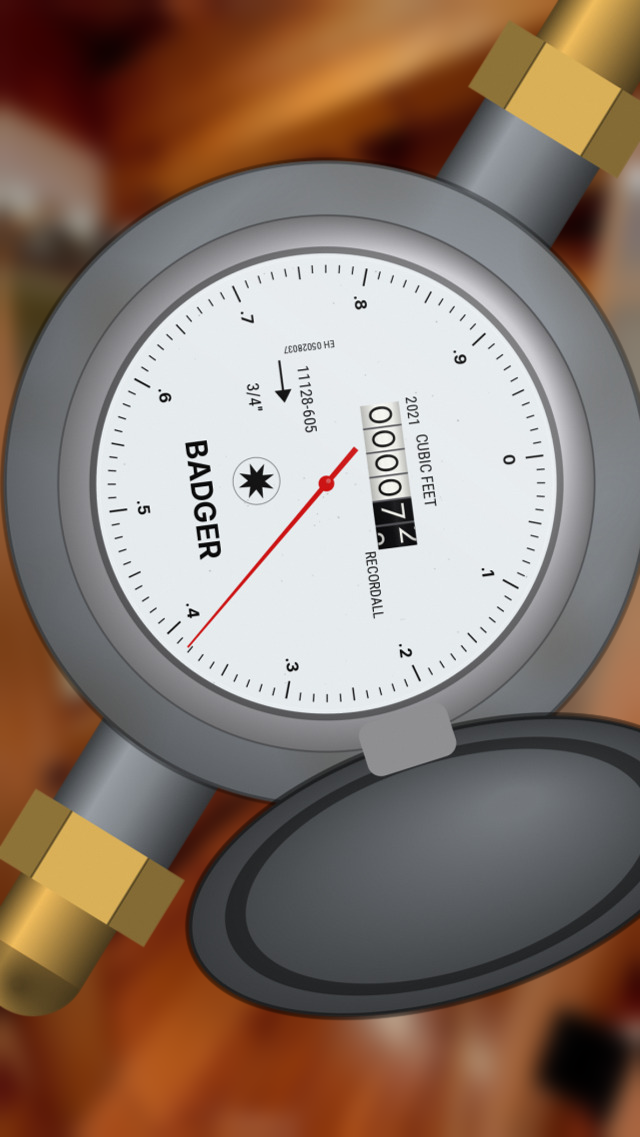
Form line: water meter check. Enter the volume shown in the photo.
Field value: 72.38 ft³
